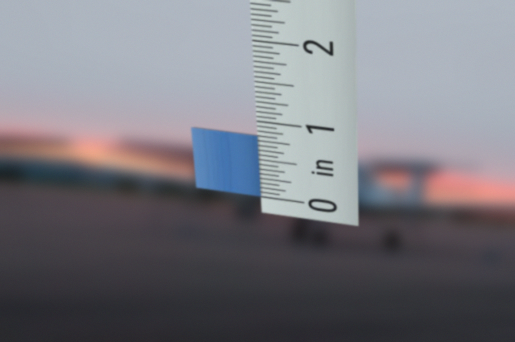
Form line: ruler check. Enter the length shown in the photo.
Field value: 0.8125 in
